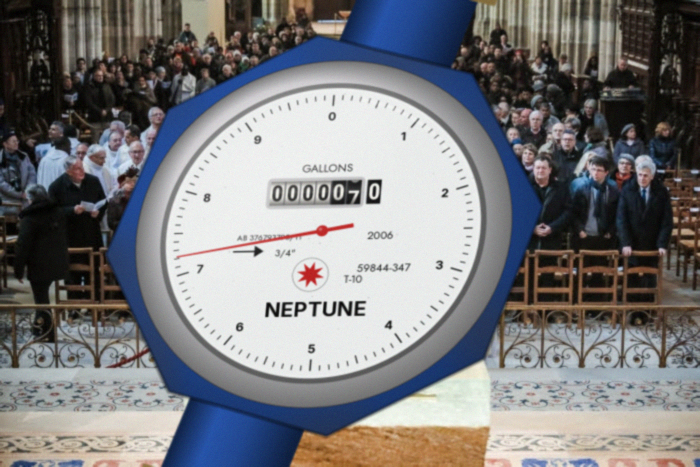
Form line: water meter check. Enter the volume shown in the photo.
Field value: 67.2 gal
